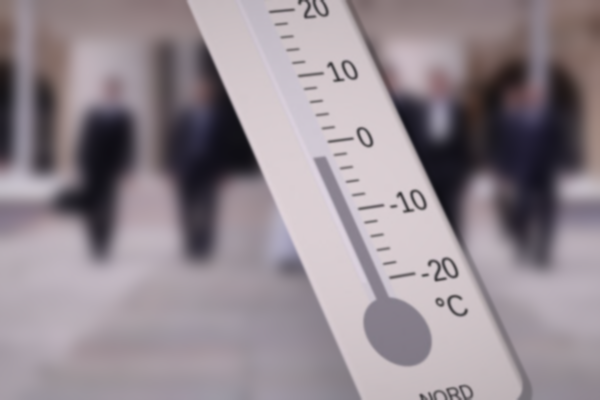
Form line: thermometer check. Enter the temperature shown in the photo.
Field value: -2 °C
